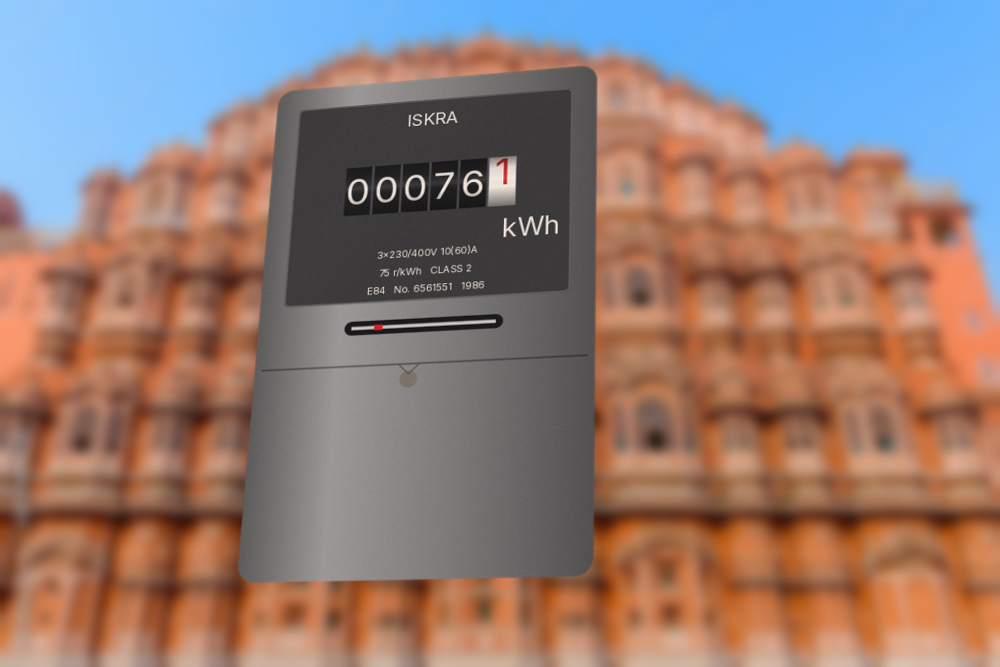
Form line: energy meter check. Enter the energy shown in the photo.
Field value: 76.1 kWh
